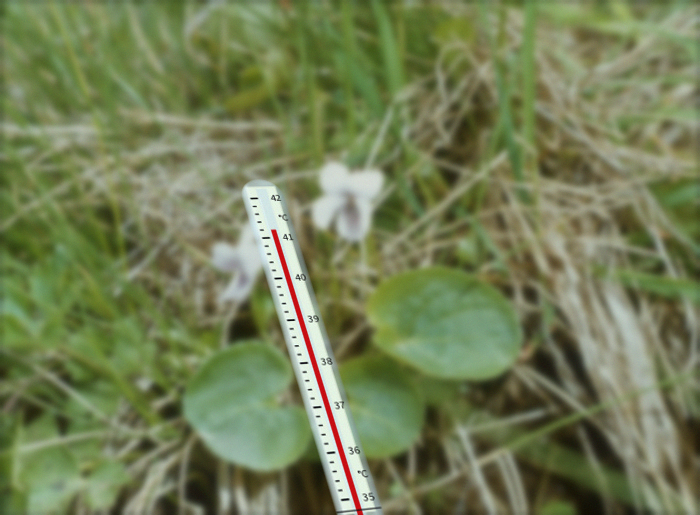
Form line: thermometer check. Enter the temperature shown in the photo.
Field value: 41.2 °C
